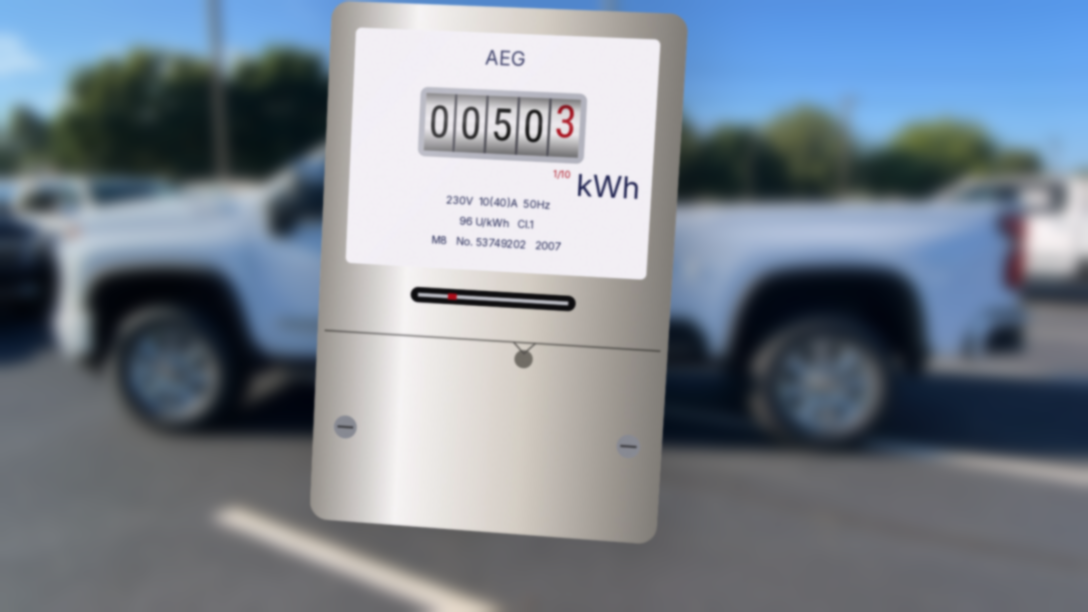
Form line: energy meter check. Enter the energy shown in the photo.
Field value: 50.3 kWh
